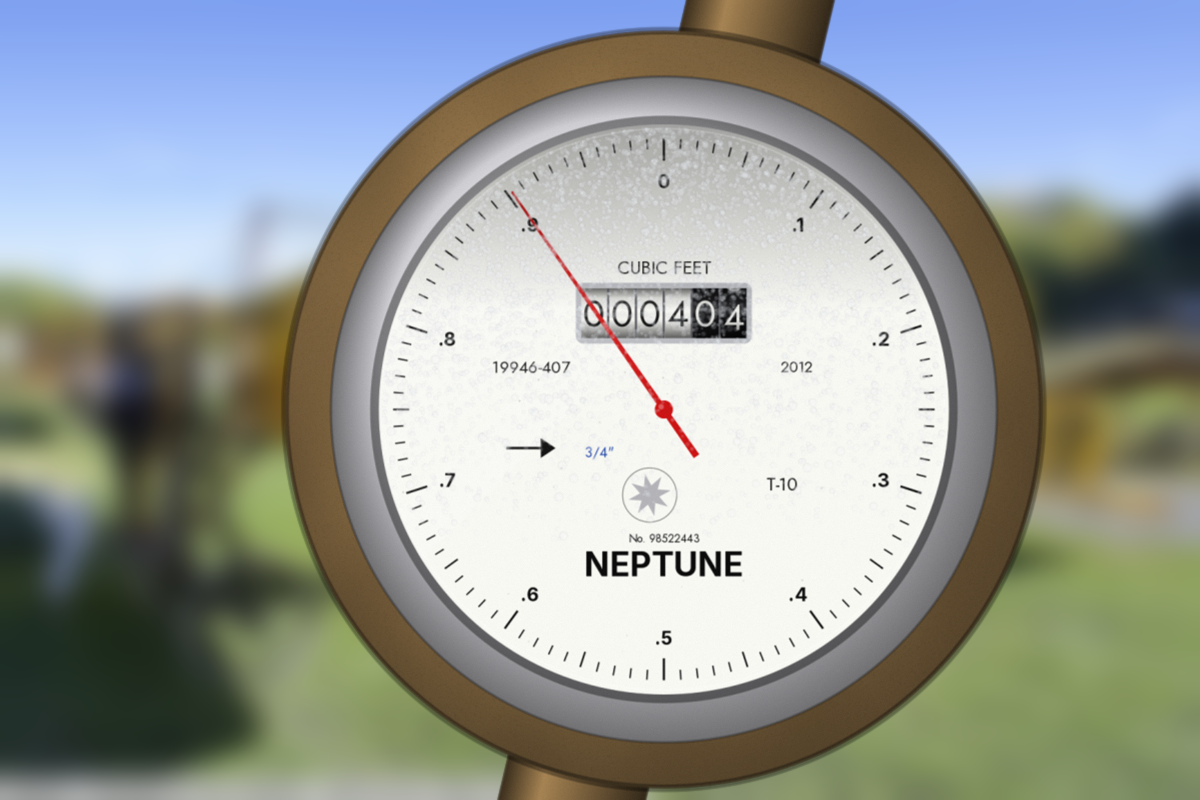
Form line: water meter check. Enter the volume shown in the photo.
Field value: 403.90 ft³
